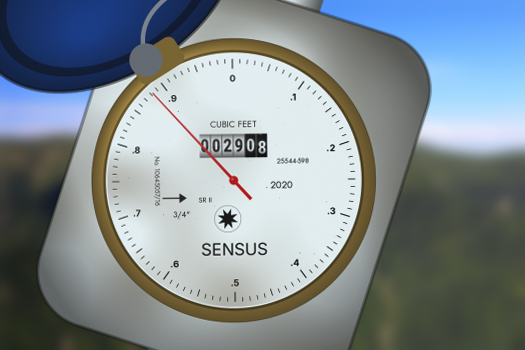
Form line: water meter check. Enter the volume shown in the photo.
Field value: 2907.88 ft³
